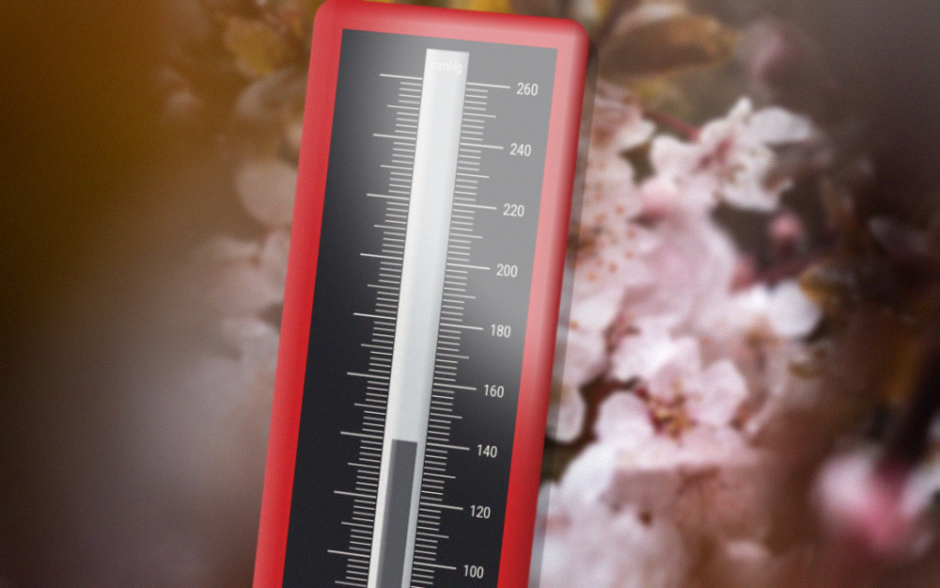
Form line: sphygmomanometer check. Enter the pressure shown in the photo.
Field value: 140 mmHg
